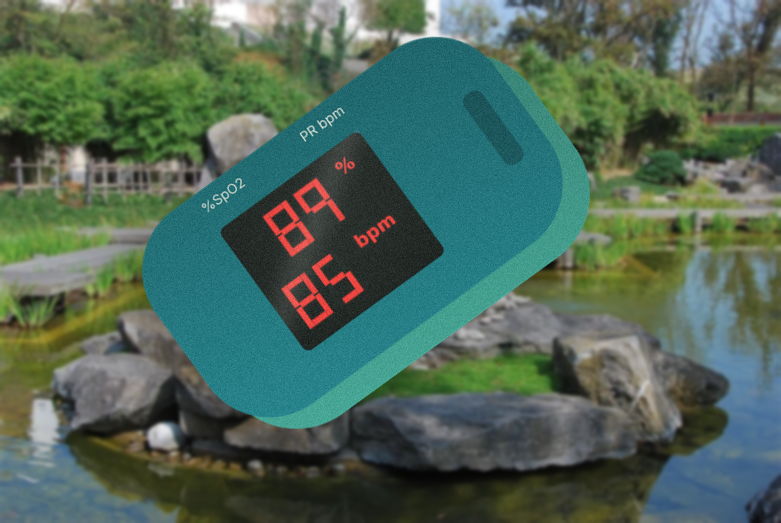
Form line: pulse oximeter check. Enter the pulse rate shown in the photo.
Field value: 85 bpm
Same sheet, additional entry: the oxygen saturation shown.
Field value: 89 %
